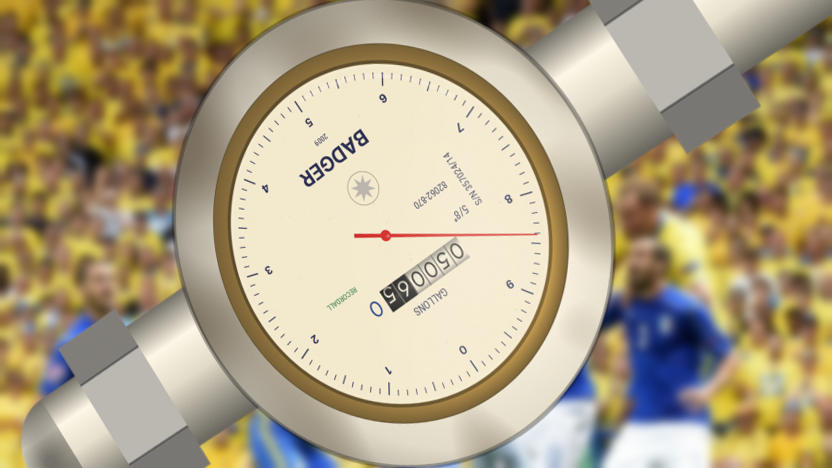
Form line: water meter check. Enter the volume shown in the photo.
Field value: 500648.4 gal
